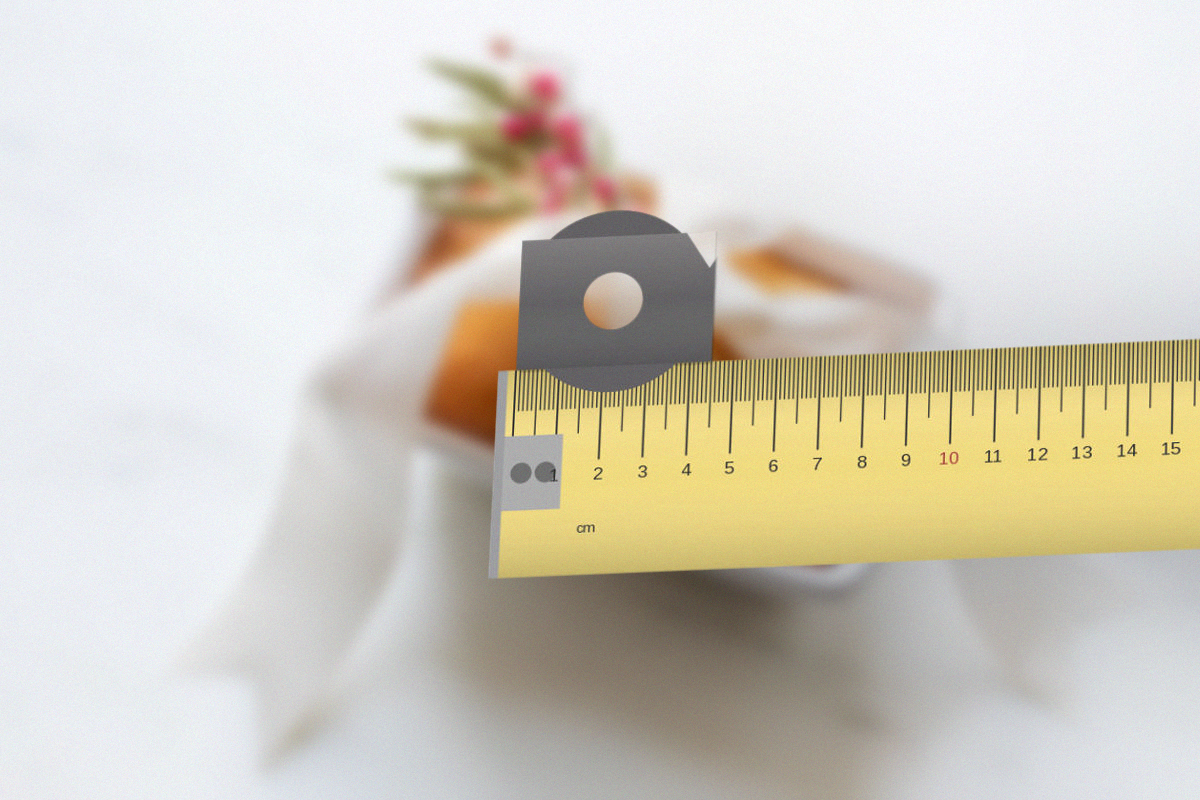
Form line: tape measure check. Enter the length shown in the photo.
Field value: 4.5 cm
